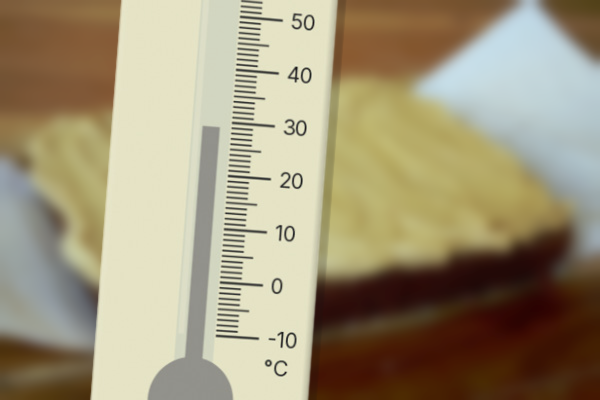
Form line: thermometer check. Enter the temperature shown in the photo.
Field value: 29 °C
